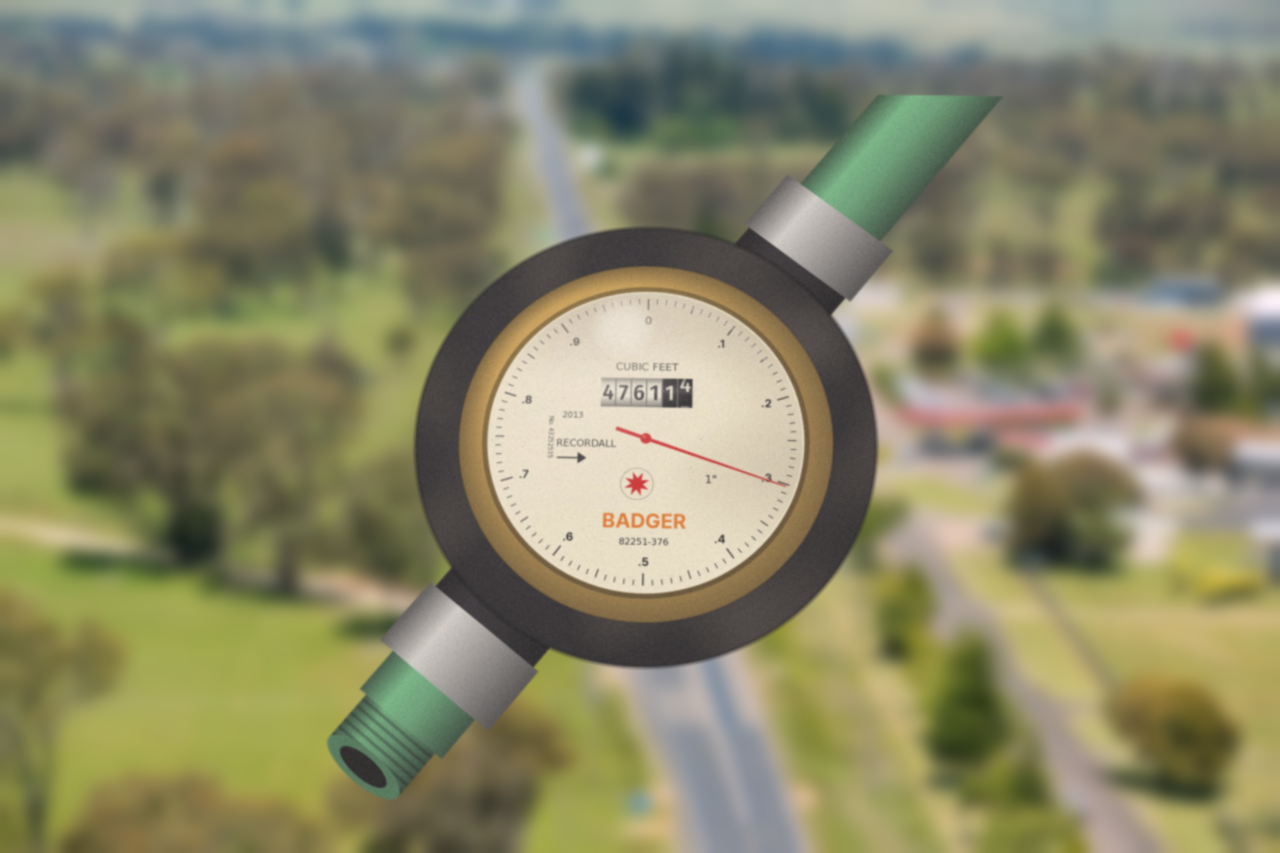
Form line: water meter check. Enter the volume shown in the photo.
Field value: 476114.30 ft³
